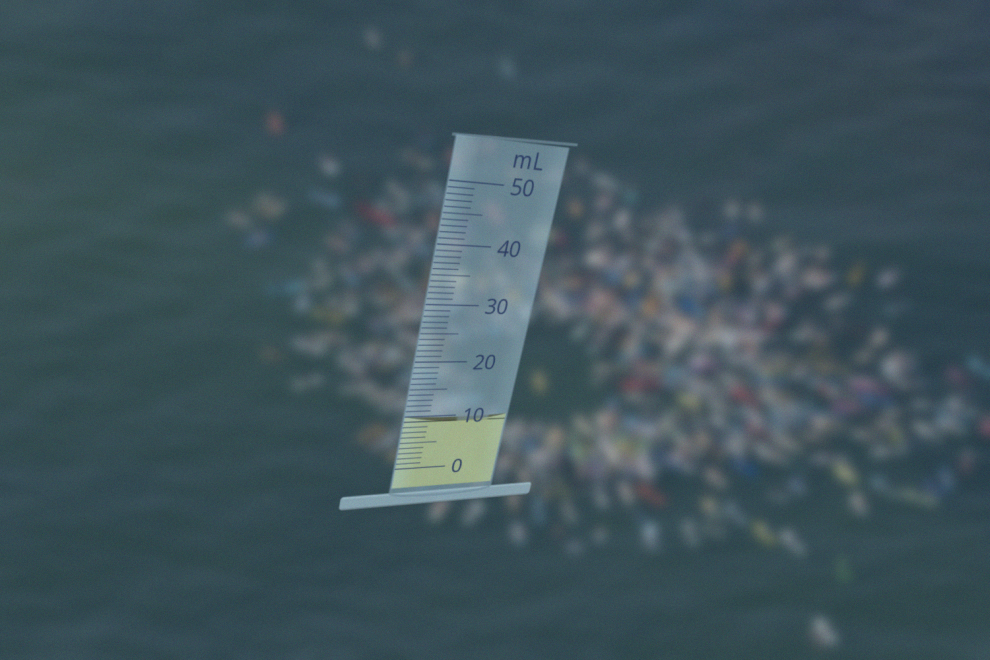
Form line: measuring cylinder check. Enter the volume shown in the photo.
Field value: 9 mL
